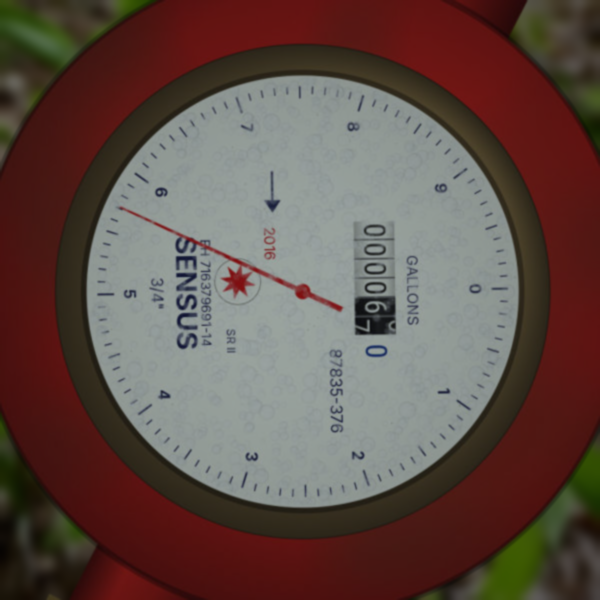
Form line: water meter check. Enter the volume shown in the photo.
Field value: 665.7 gal
